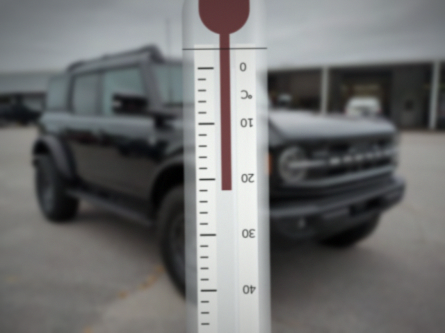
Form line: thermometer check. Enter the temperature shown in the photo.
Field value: 22 °C
